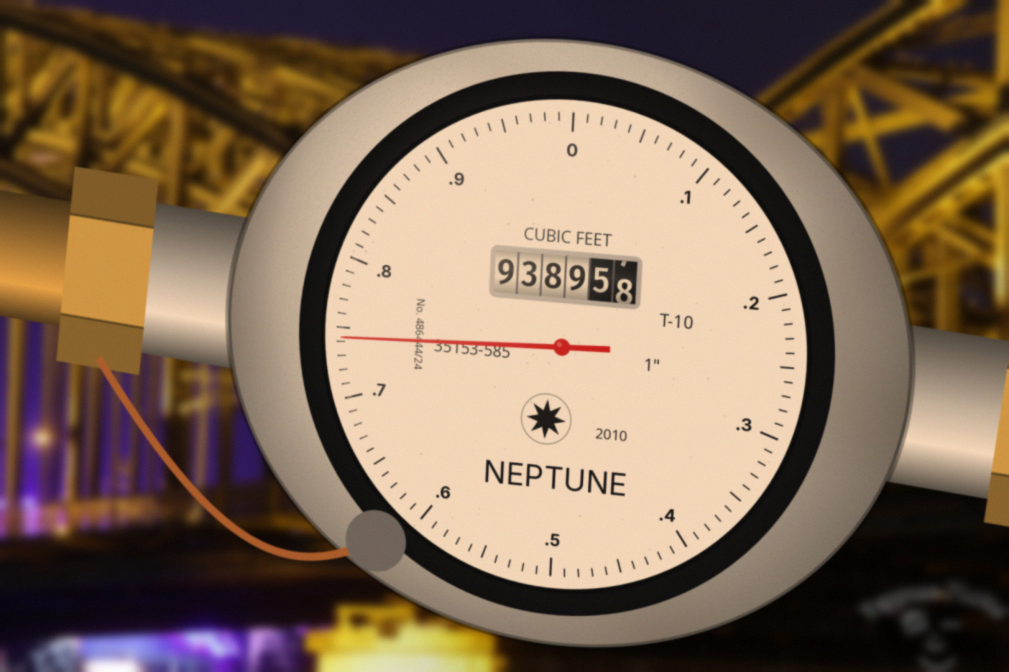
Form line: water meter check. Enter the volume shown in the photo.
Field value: 938957.74 ft³
